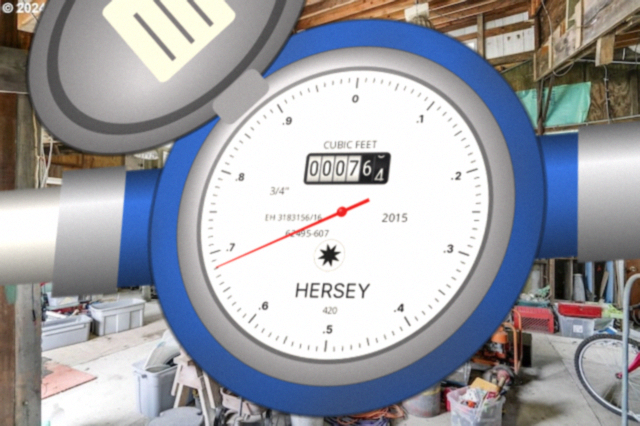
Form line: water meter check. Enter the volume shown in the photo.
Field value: 763.68 ft³
